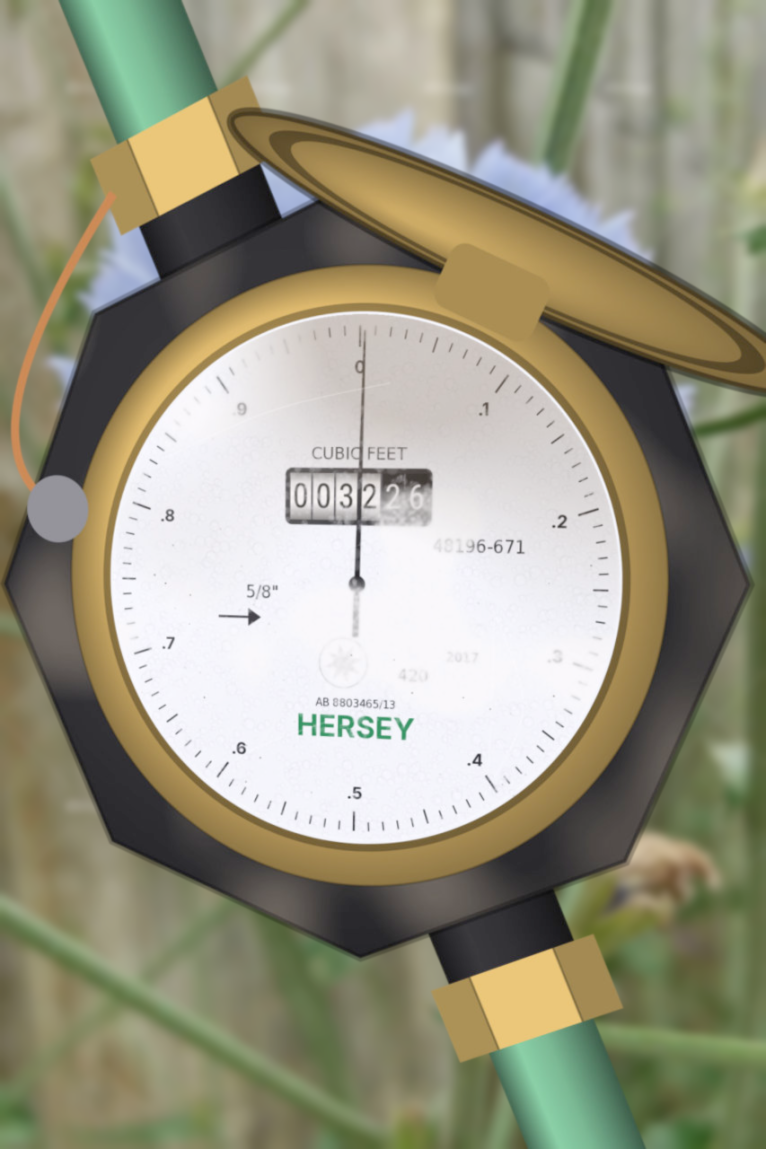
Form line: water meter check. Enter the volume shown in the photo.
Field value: 3226.00 ft³
